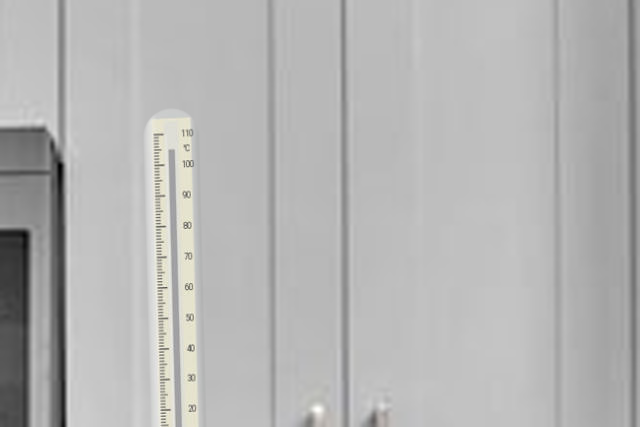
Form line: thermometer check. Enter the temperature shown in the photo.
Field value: 105 °C
